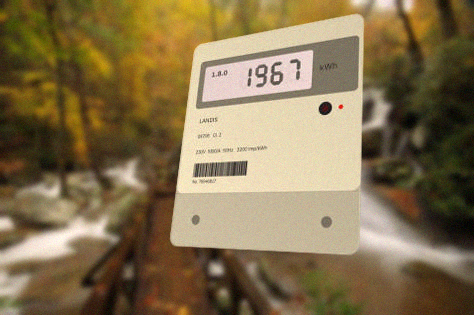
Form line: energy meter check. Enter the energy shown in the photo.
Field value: 1967 kWh
